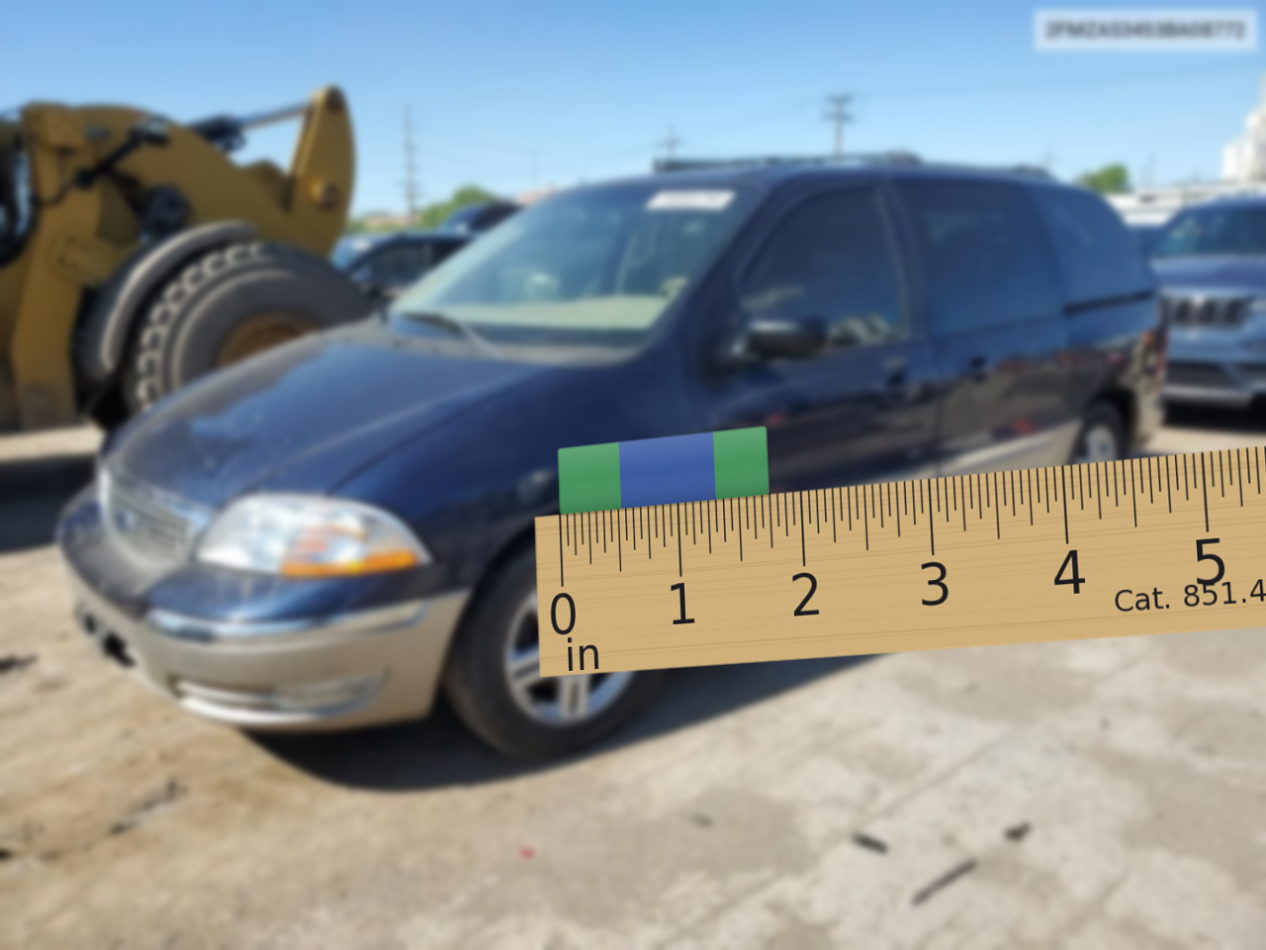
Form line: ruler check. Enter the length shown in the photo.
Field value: 1.75 in
